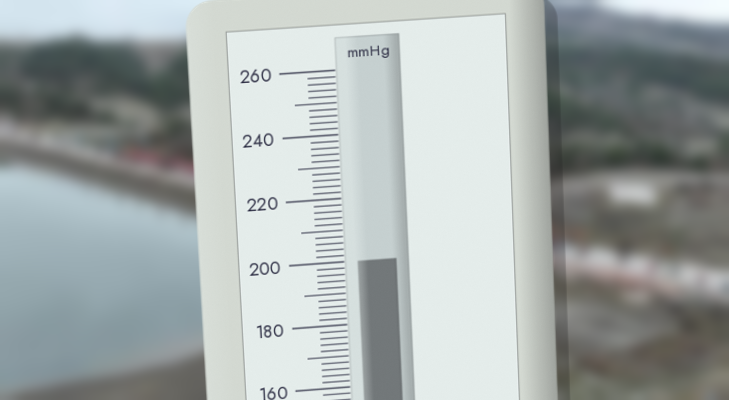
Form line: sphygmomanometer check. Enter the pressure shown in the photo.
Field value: 200 mmHg
